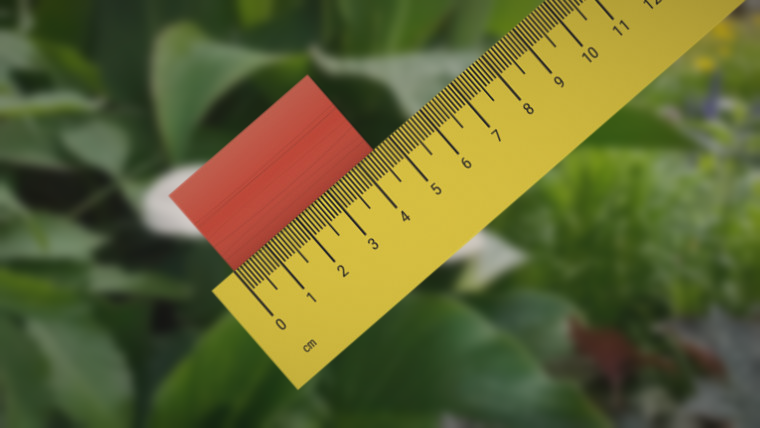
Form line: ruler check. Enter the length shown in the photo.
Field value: 4.5 cm
